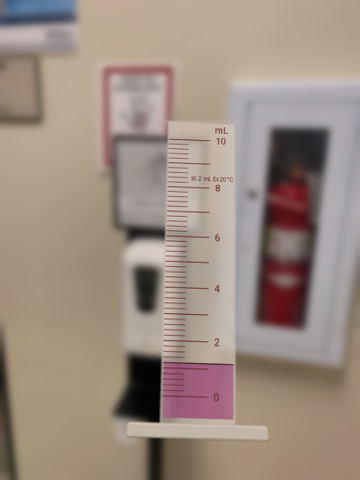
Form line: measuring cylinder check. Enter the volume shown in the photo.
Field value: 1.2 mL
